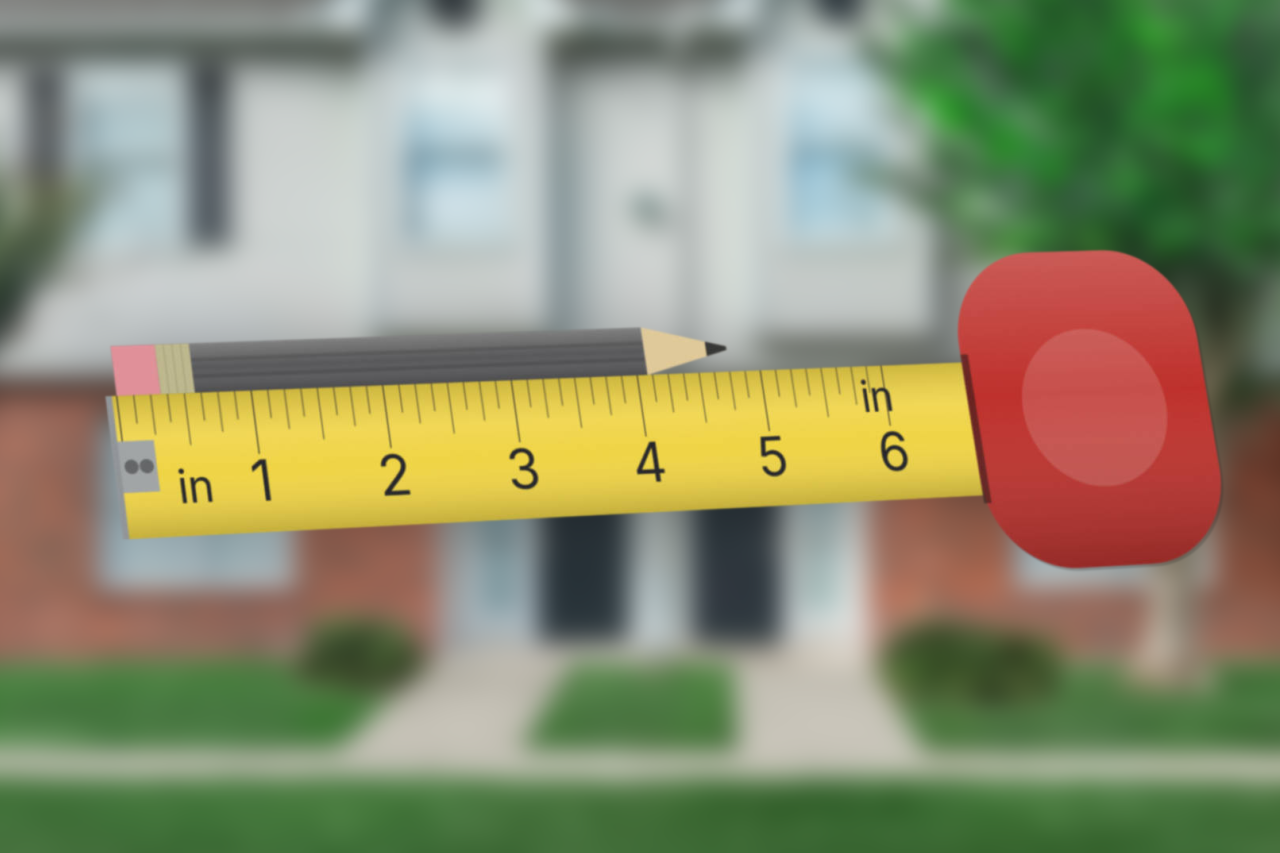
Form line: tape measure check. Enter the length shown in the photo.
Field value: 4.75 in
